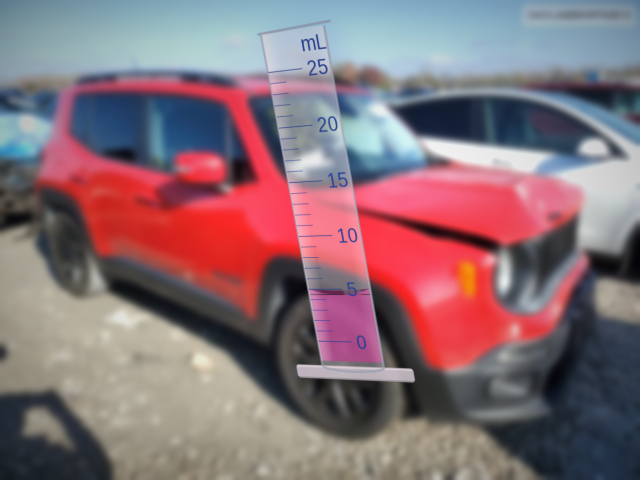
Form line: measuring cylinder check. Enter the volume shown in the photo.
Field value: 4.5 mL
